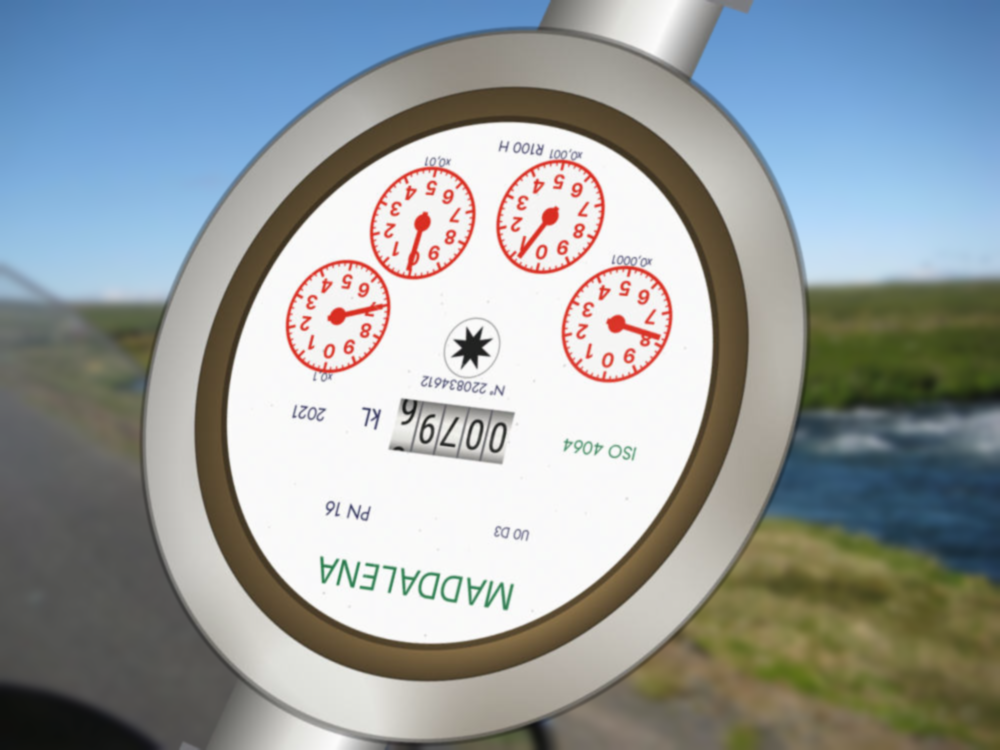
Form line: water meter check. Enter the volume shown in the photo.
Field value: 795.7007 kL
